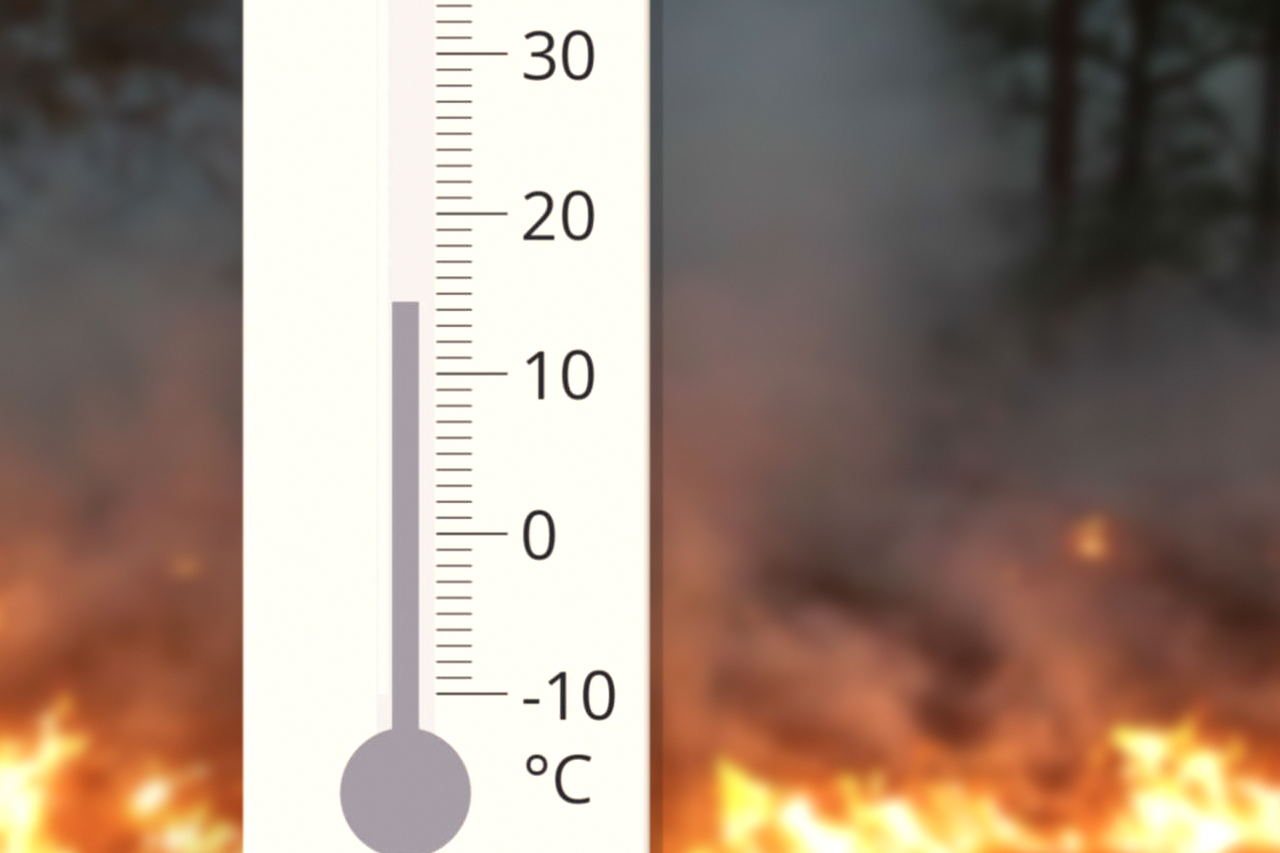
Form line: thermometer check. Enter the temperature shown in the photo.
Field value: 14.5 °C
